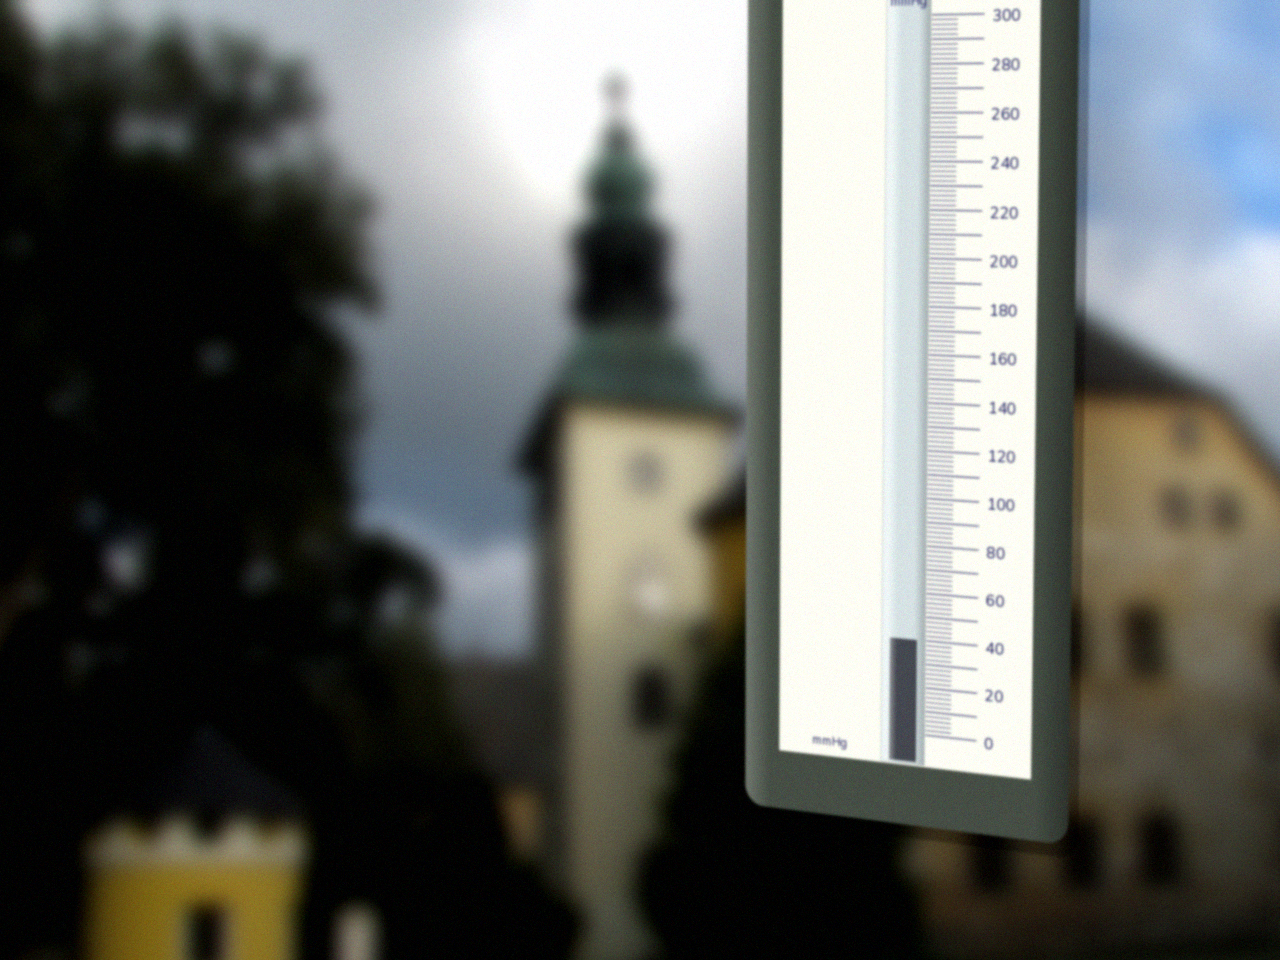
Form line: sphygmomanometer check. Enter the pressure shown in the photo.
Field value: 40 mmHg
